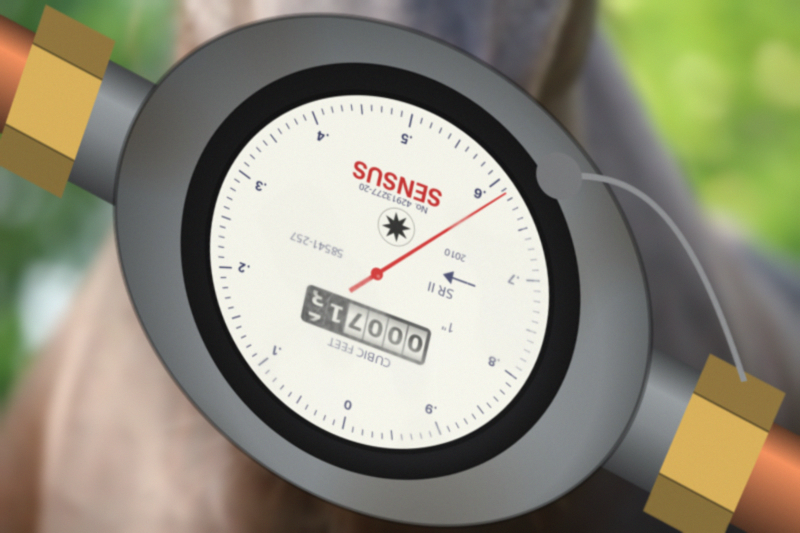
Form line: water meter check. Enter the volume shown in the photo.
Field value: 712.61 ft³
